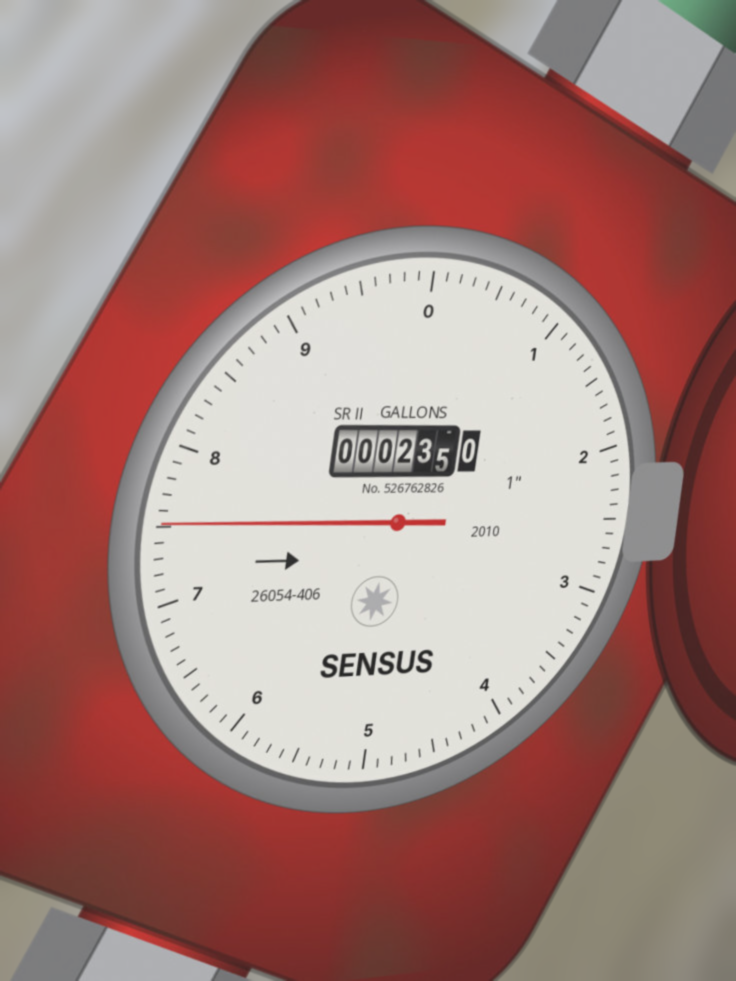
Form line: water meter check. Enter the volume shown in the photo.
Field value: 2347.5 gal
